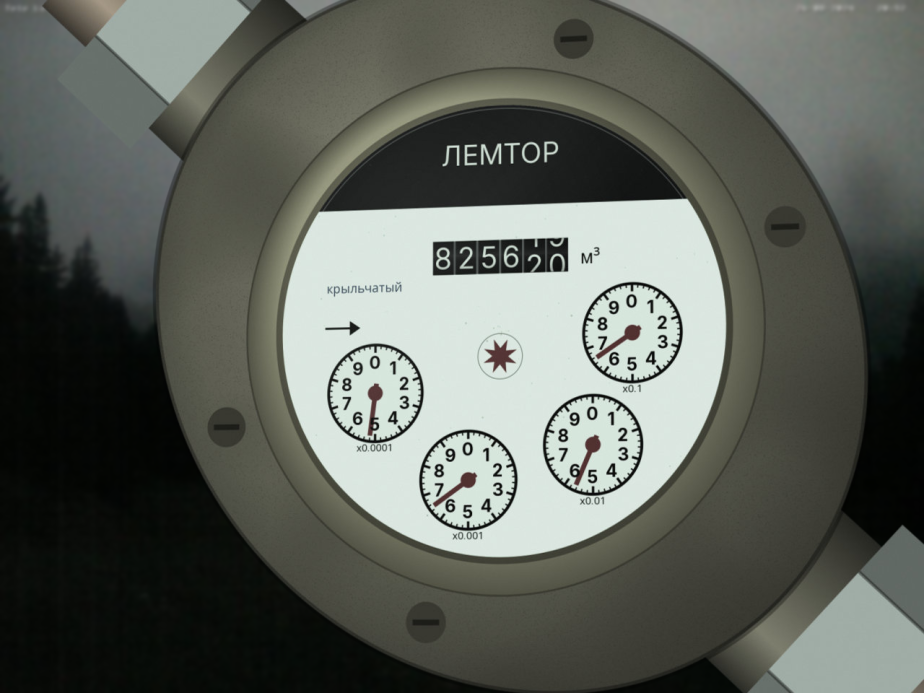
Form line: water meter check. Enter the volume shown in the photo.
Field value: 825619.6565 m³
